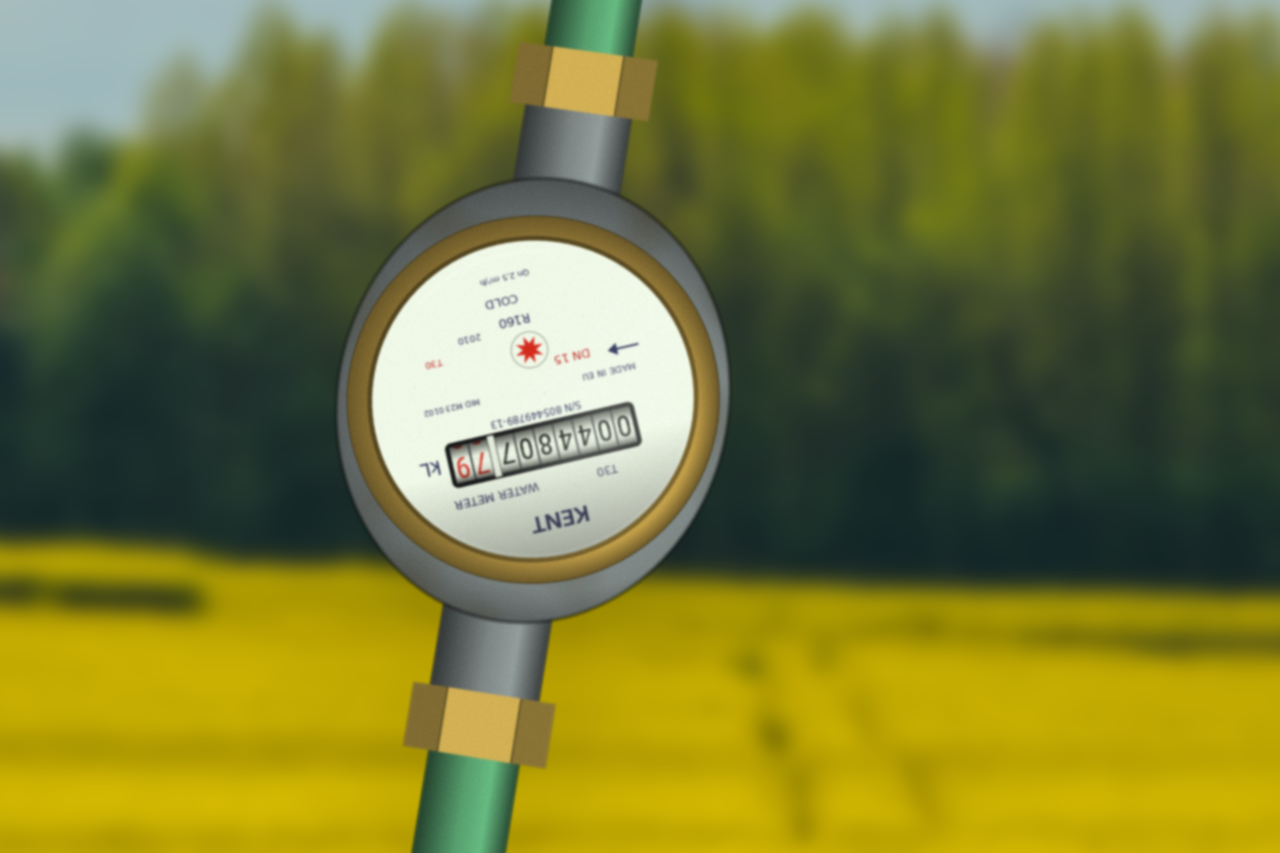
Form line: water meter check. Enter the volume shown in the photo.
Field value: 44807.79 kL
